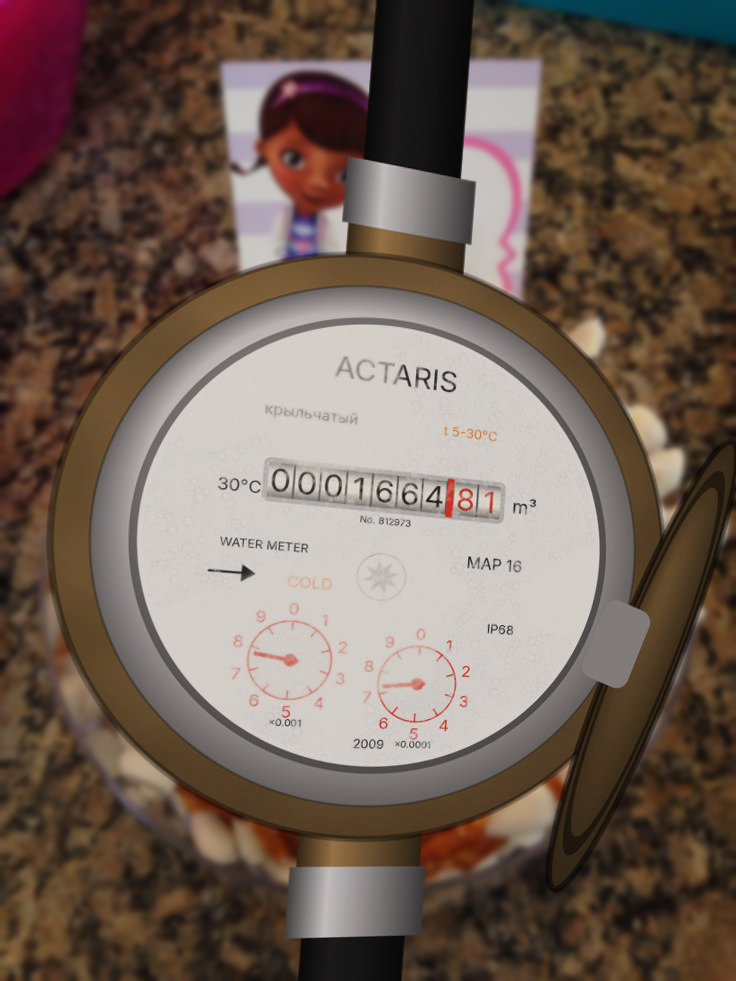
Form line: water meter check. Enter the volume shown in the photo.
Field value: 1664.8177 m³
